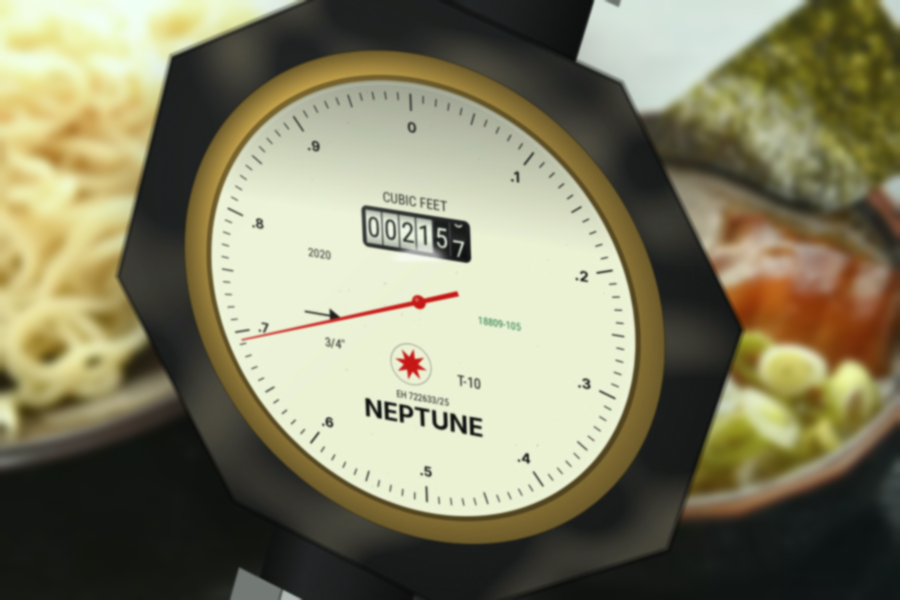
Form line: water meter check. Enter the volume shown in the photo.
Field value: 2156.69 ft³
